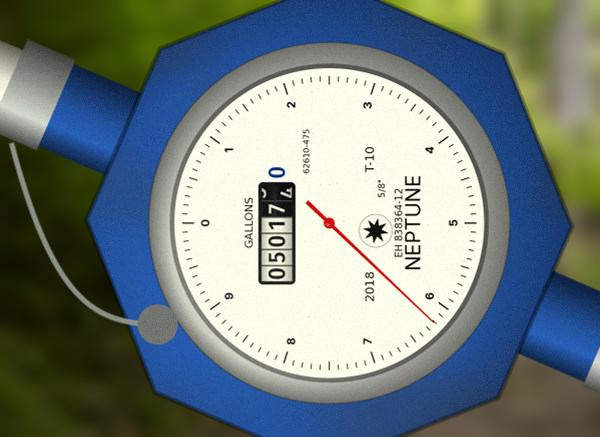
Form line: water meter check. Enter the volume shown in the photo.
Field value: 501736.2 gal
